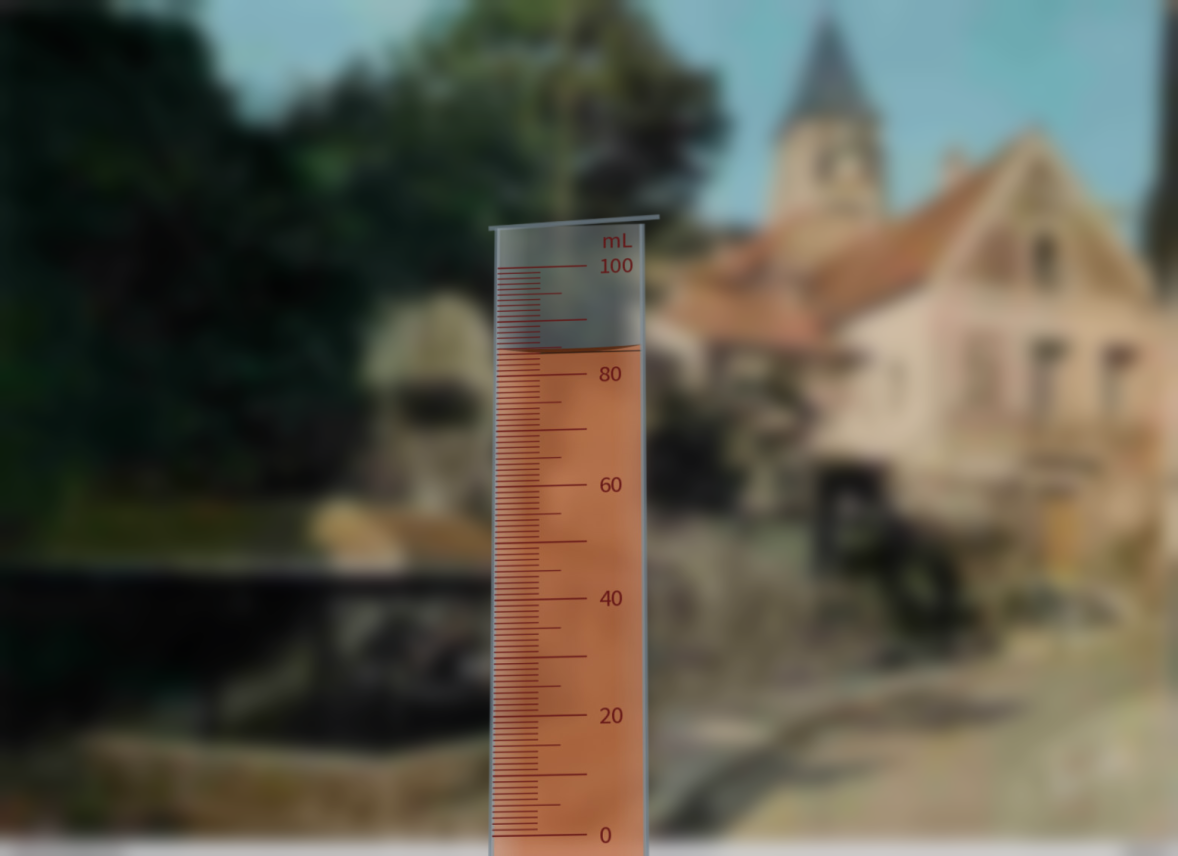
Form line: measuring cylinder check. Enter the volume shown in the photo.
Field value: 84 mL
